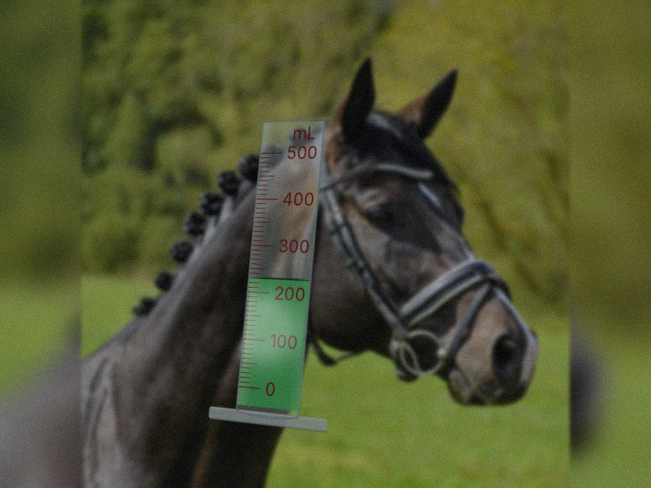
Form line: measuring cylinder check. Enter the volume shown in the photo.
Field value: 230 mL
